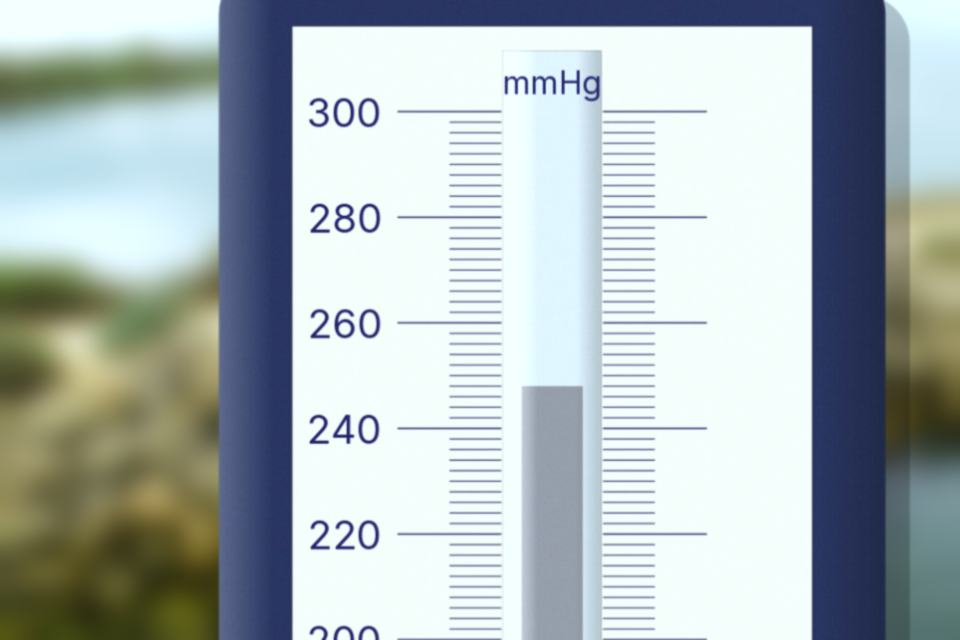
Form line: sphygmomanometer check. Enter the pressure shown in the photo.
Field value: 248 mmHg
